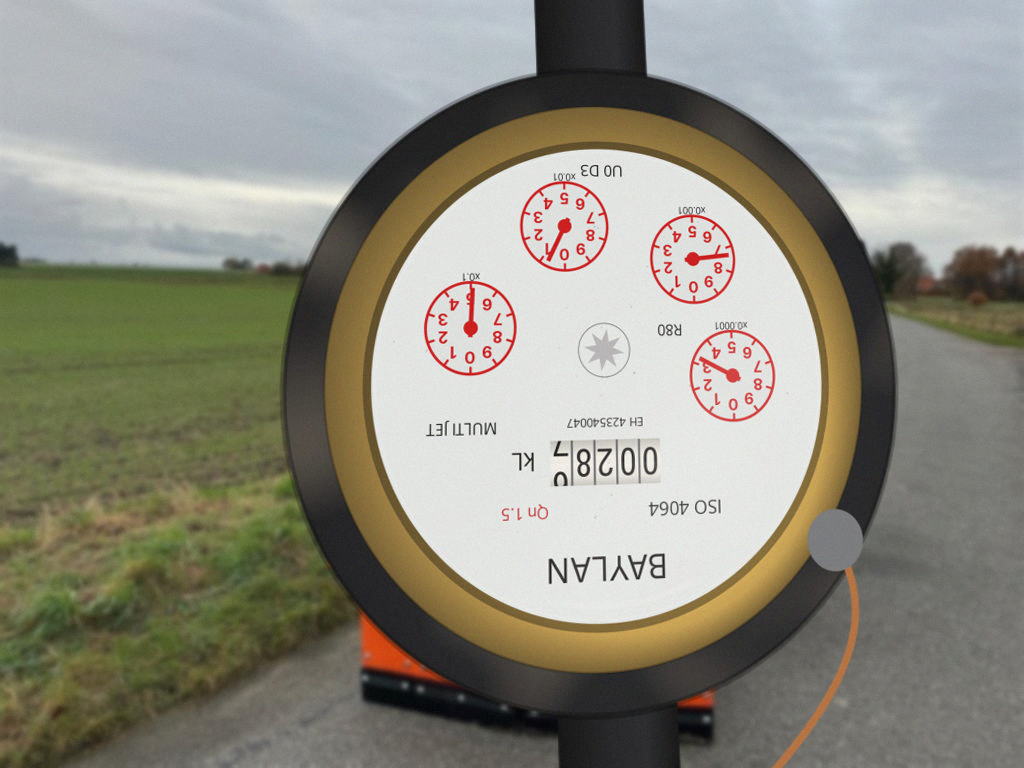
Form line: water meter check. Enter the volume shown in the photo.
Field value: 286.5073 kL
